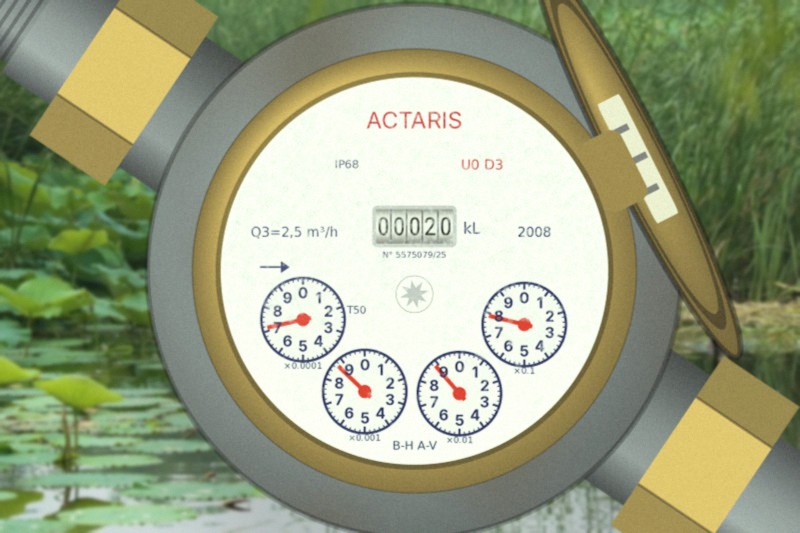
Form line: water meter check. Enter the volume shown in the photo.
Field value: 20.7887 kL
